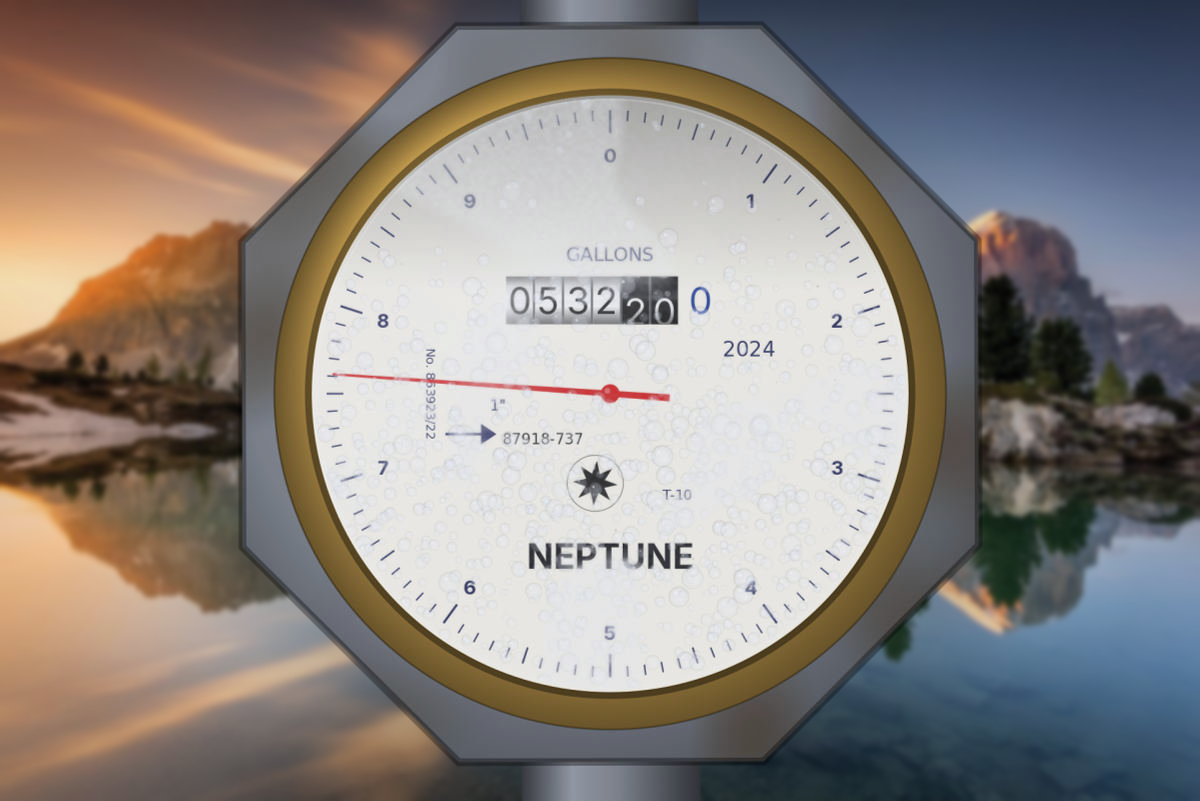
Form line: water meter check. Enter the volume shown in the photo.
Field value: 532197.6 gal
